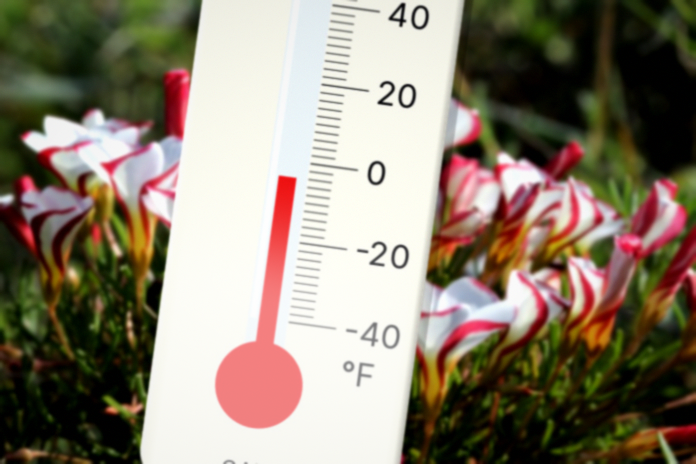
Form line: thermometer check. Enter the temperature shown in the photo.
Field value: -4 °F
